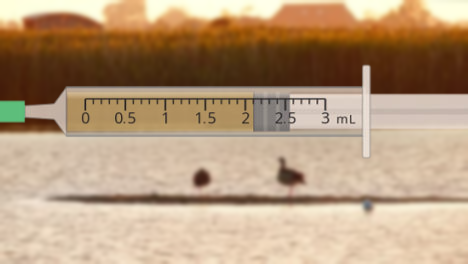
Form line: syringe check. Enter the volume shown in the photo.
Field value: 2.1 mL
